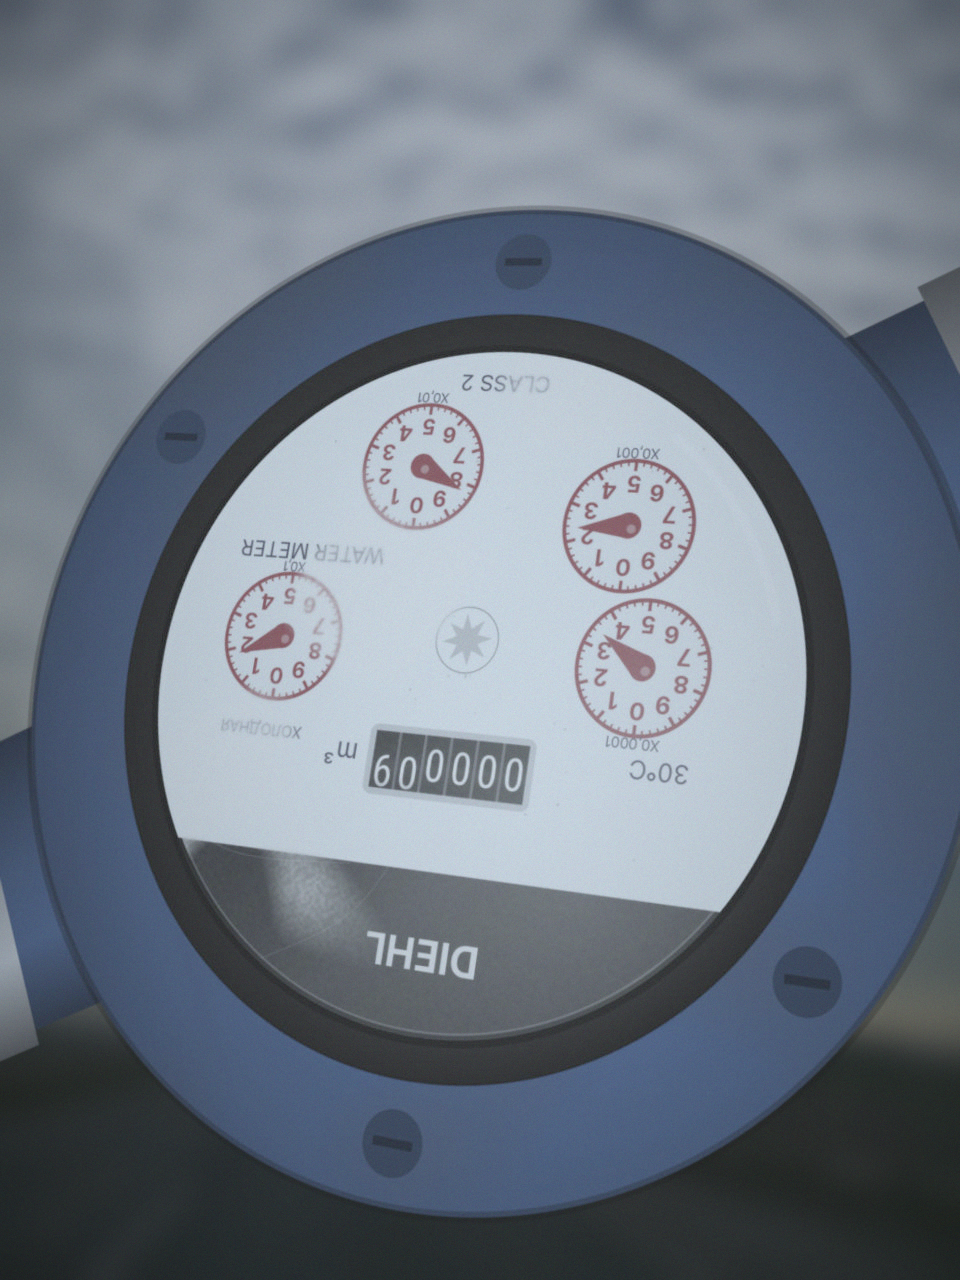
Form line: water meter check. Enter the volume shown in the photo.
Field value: 9.1823 m³
